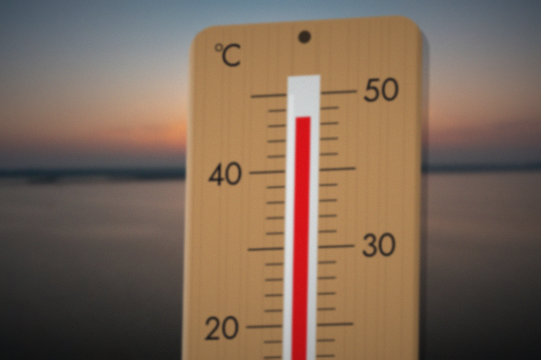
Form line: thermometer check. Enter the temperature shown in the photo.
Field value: 47 °C
